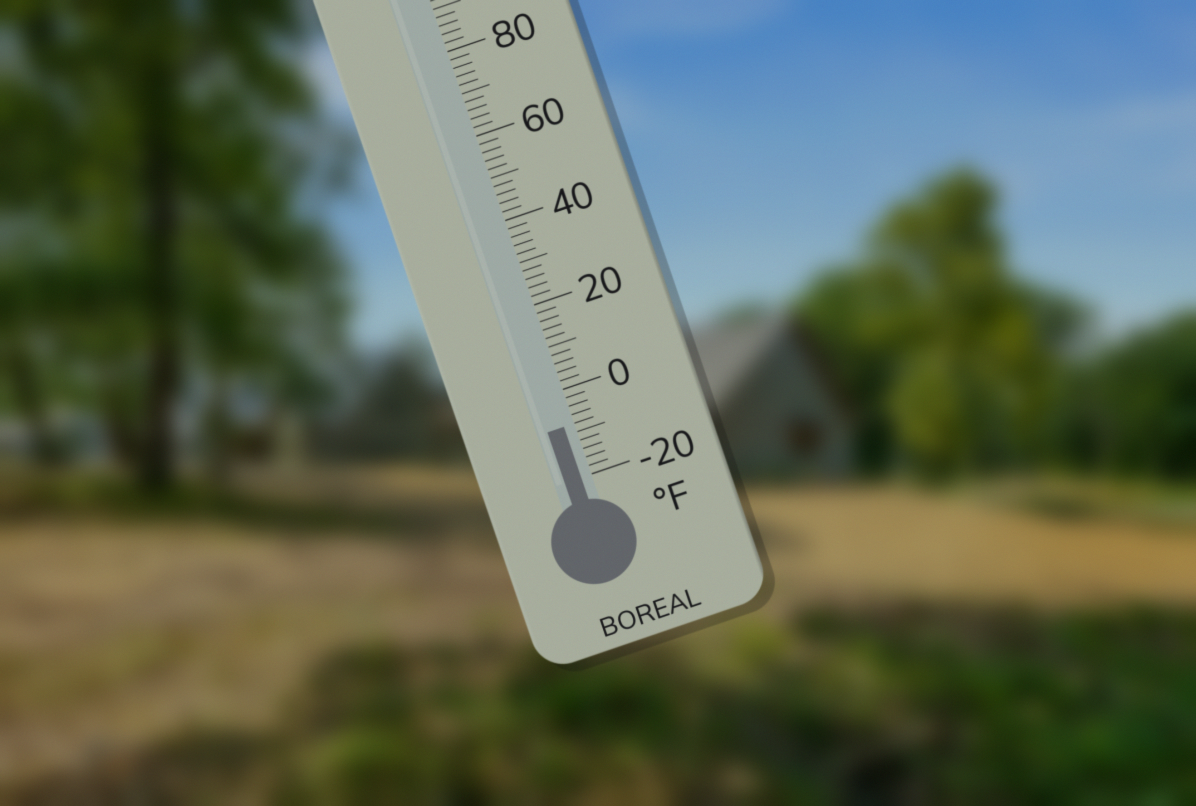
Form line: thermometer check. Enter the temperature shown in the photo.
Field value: -8 °F
